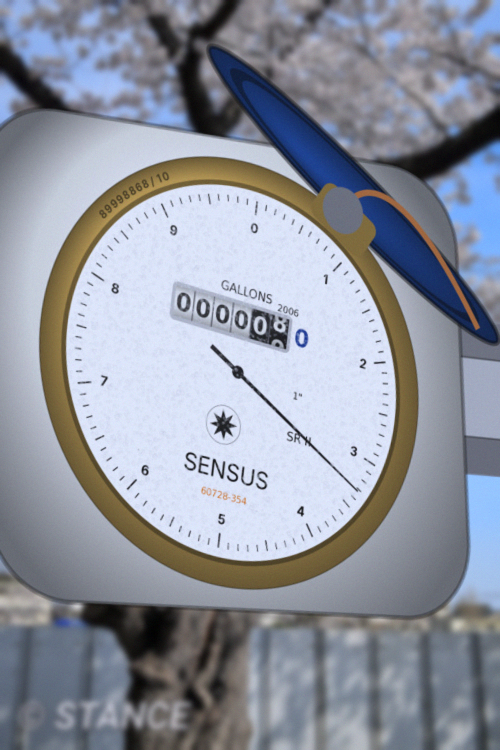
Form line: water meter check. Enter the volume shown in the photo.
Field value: 83.3 gal
